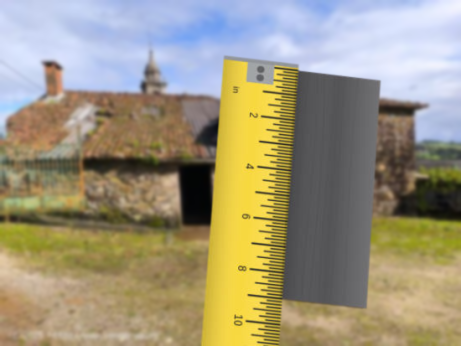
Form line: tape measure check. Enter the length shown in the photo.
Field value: 9 in
